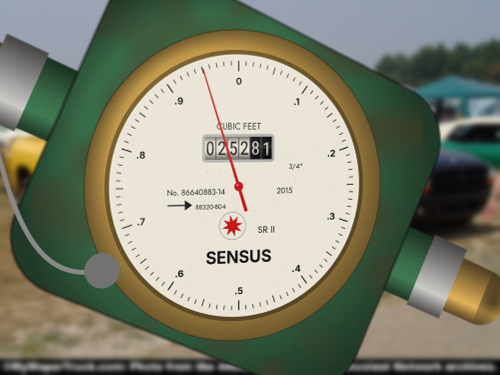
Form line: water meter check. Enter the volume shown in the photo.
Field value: 25280.95 ft³
